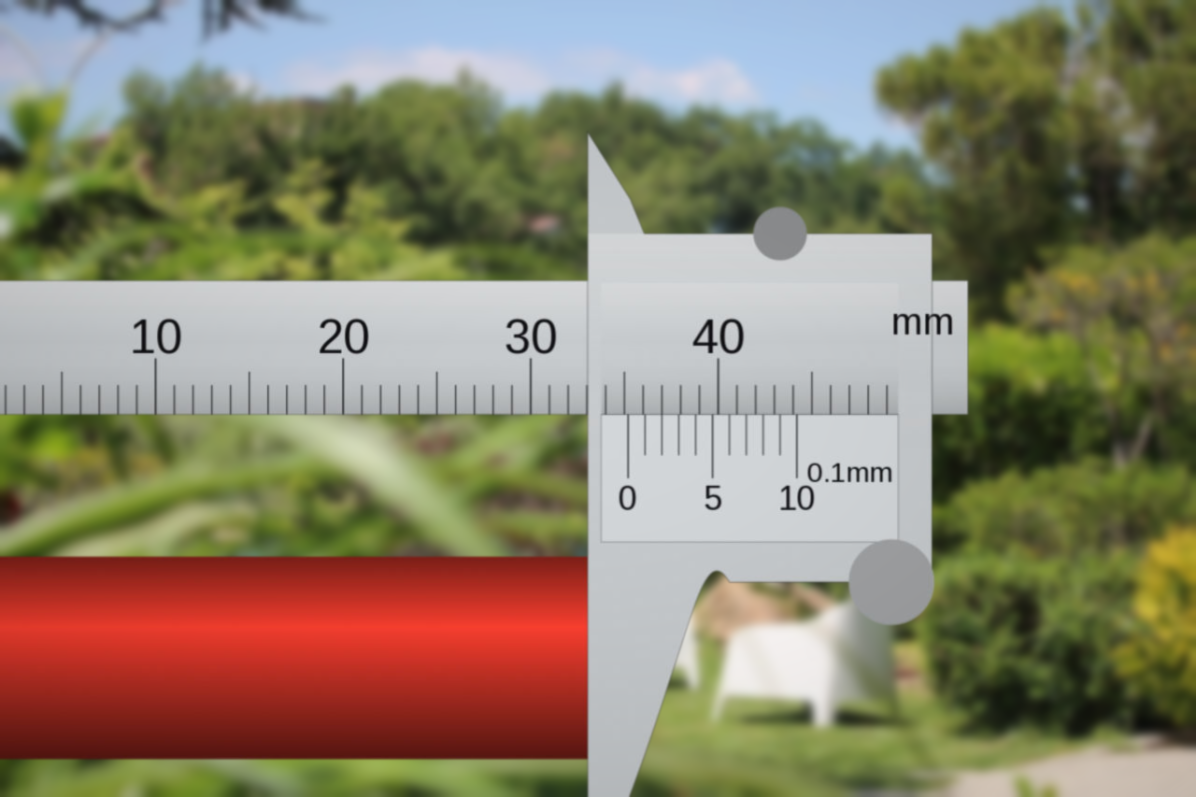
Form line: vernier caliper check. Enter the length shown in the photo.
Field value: 35.2 mm
